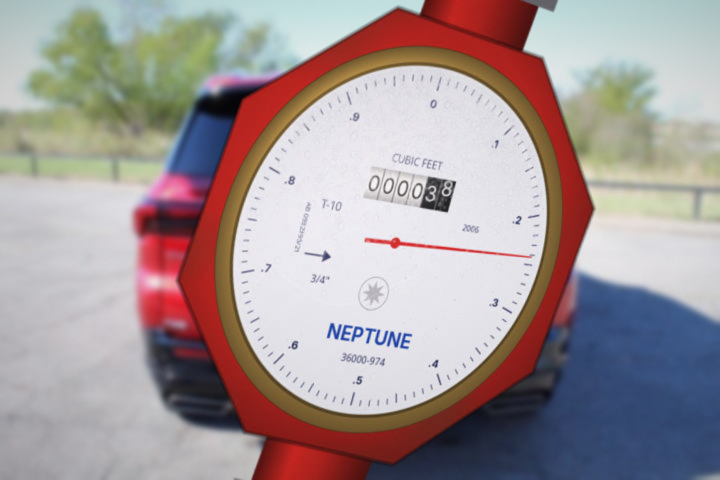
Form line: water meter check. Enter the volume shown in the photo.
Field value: 38.24 ft³
